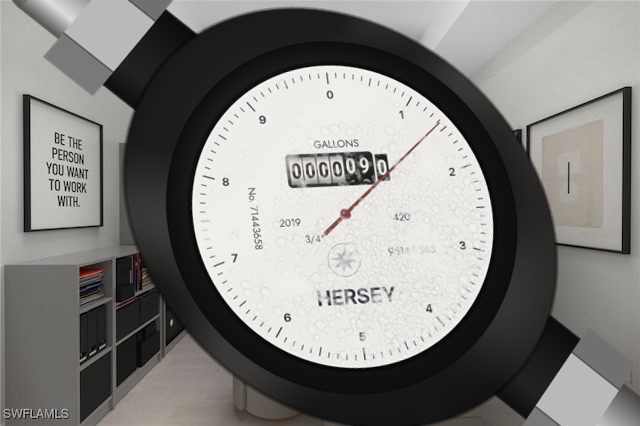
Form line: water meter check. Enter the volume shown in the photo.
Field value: 91.4 gal
